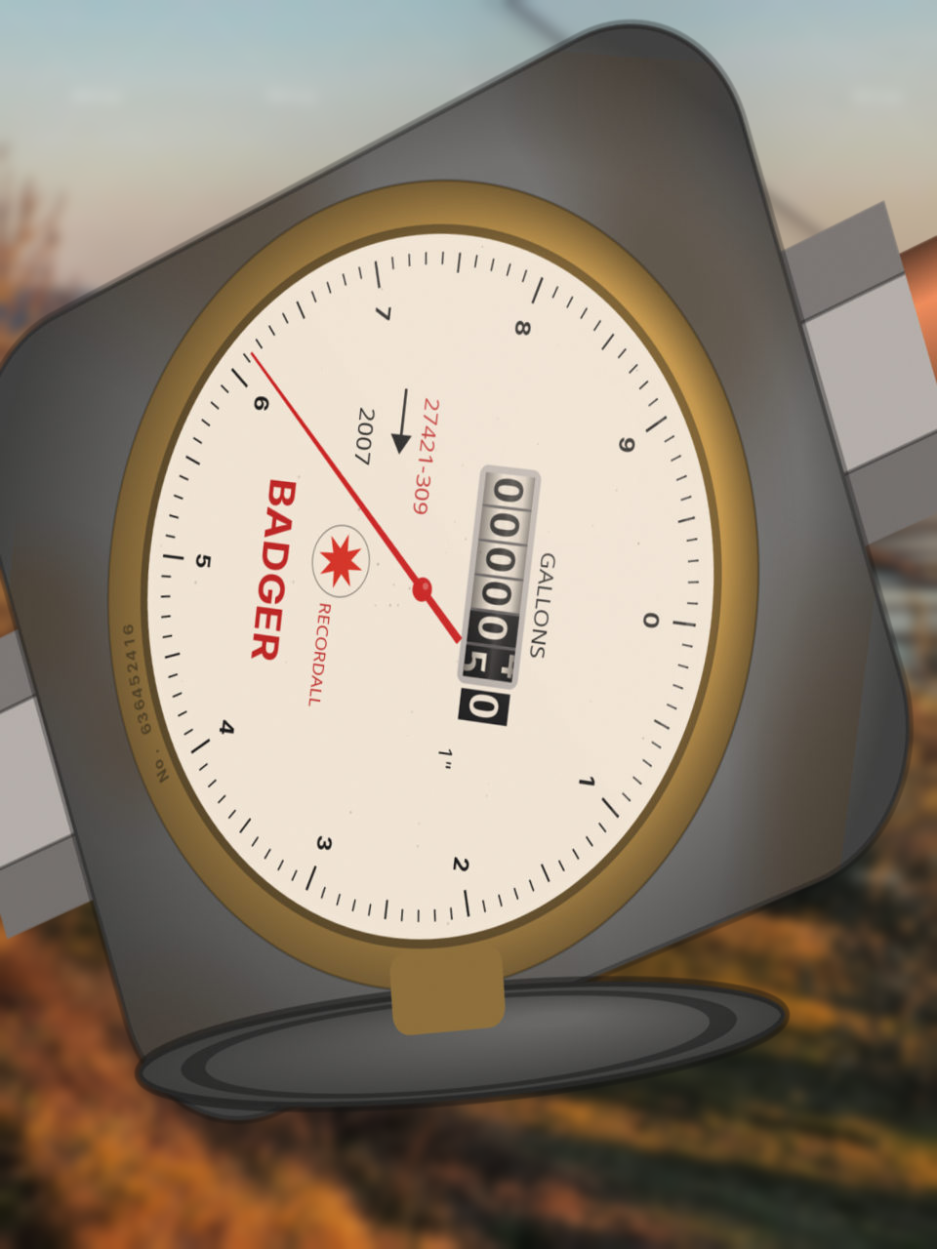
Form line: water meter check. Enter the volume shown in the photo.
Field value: 46.1 gal
